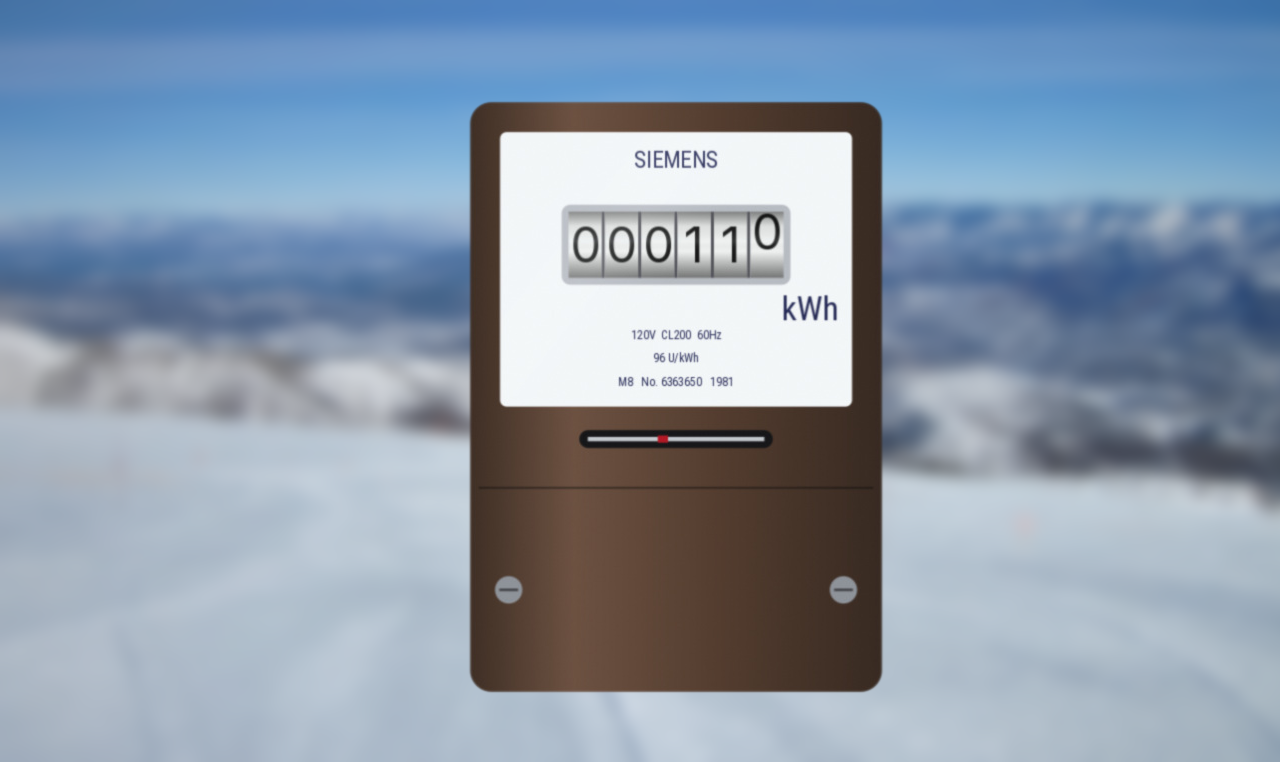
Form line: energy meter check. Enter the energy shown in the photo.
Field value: 110 kWh
